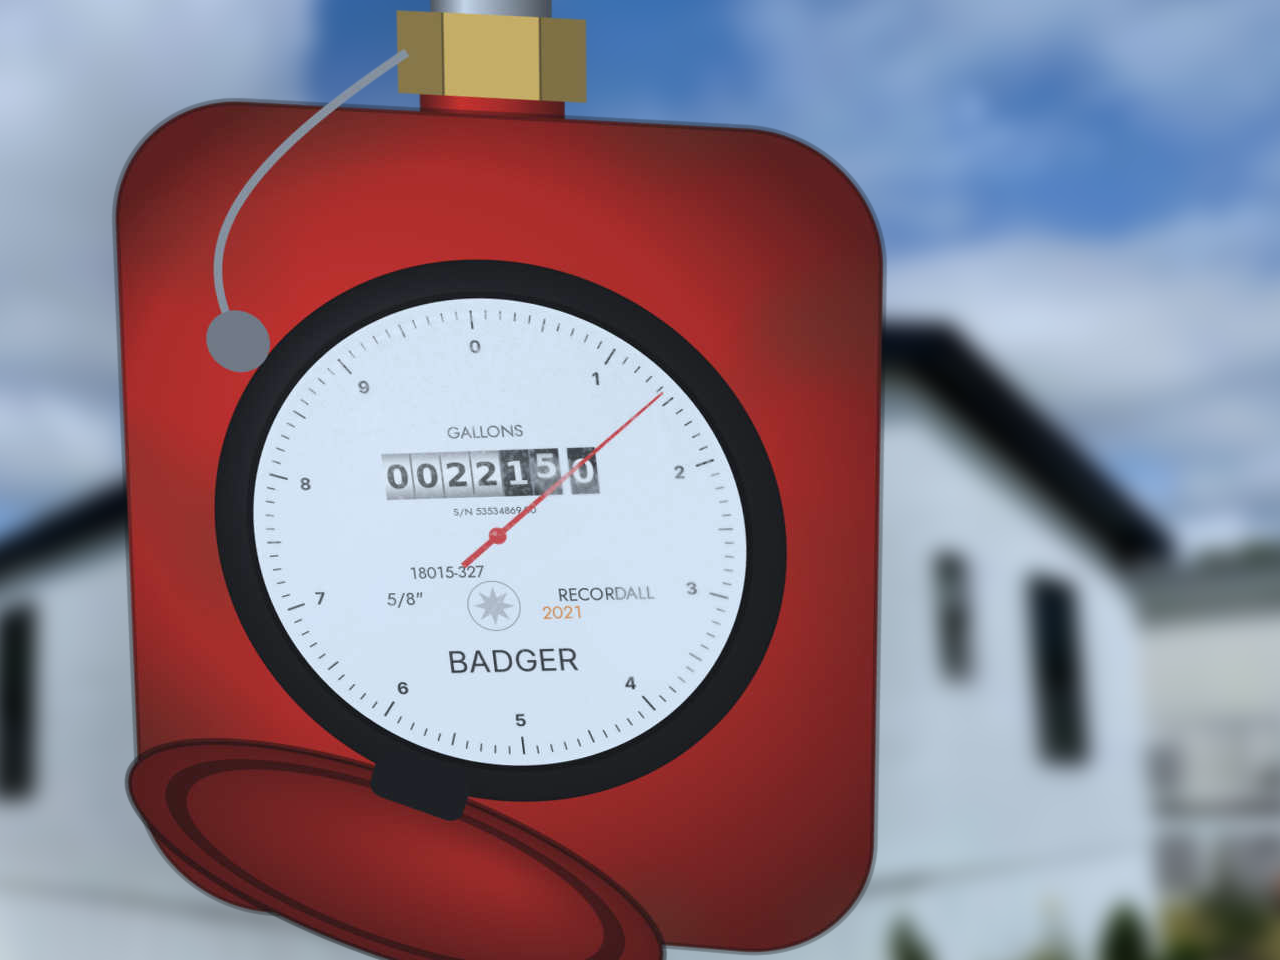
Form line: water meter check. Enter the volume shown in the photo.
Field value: 22151.4 gal
